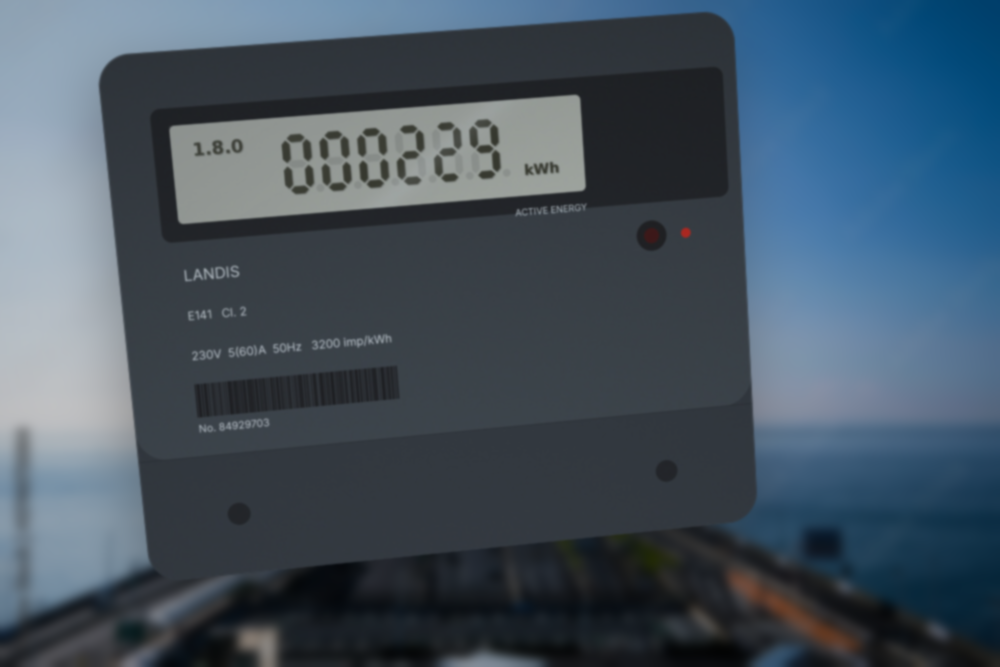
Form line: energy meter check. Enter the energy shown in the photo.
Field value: 229 kWh
